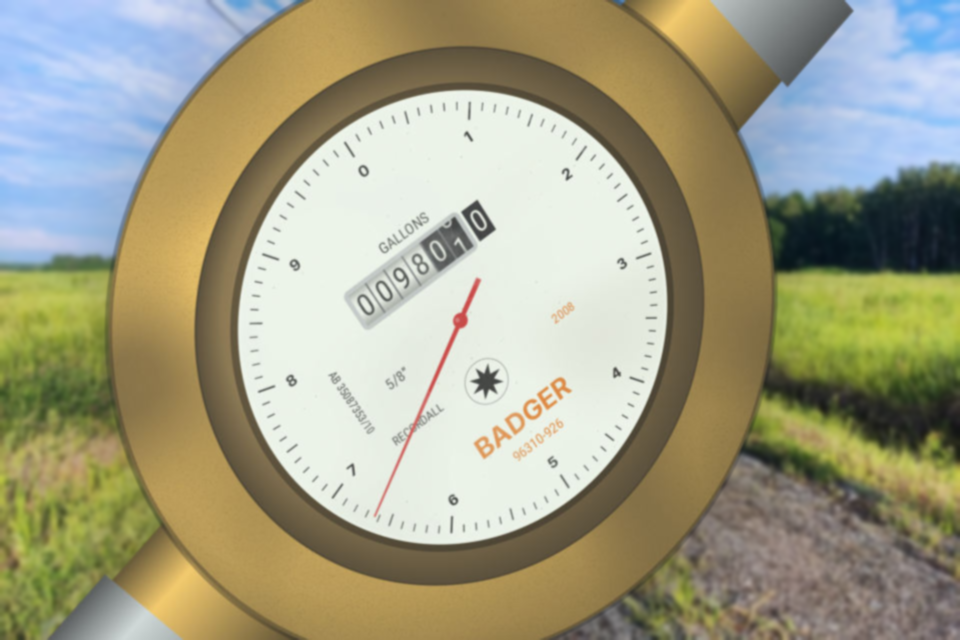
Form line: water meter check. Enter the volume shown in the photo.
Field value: 98006.6 gal
